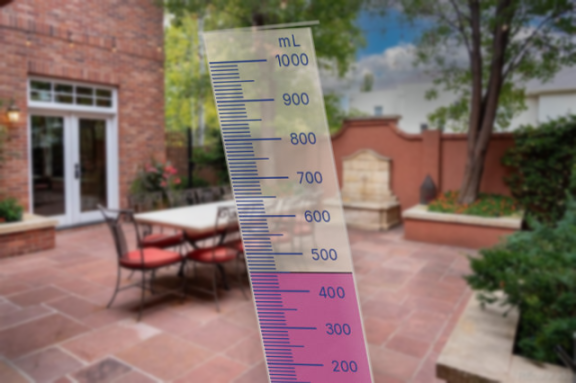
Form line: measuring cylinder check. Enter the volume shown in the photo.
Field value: 450 mL
